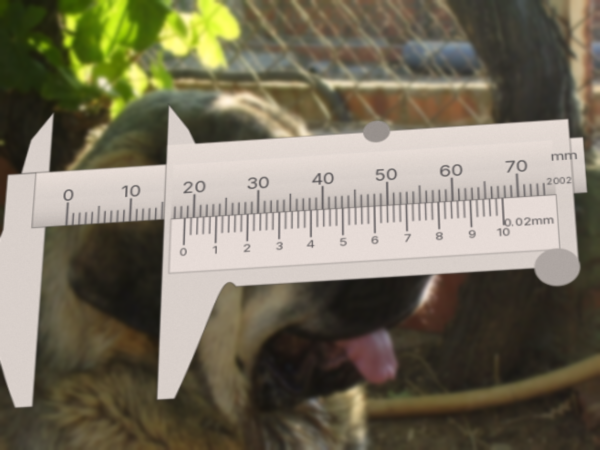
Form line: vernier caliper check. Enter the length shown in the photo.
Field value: 18.6 mm
